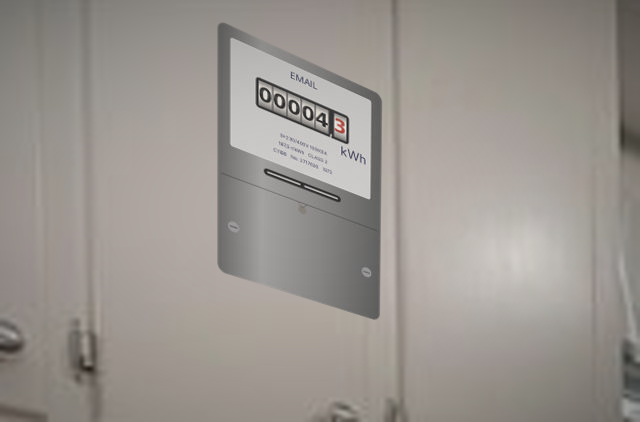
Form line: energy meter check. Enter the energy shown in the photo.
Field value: 4.3 kWh
